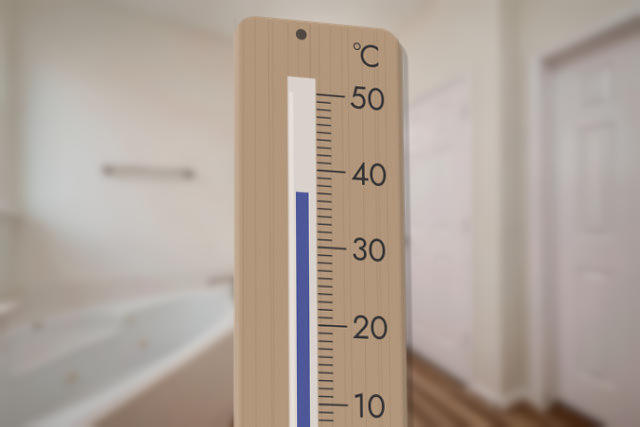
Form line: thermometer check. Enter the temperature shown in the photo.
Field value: 37 °C
